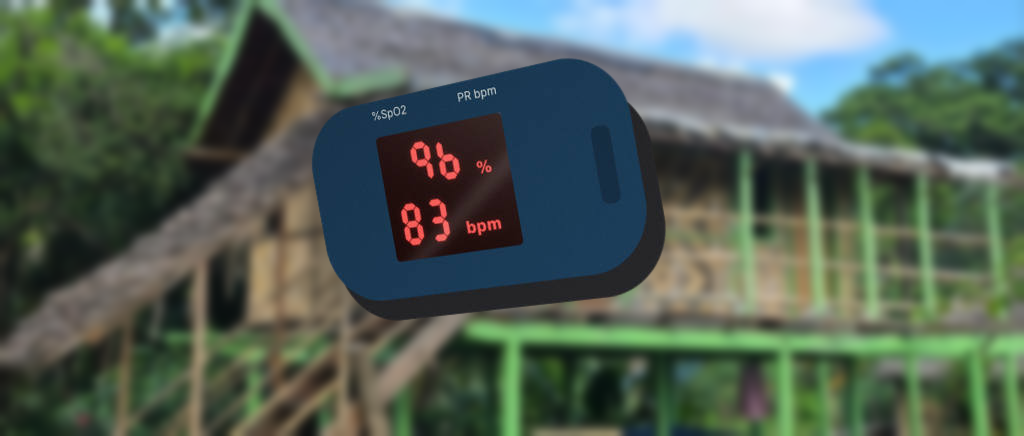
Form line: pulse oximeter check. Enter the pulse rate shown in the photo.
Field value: 83 bpm
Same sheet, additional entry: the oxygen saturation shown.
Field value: 96 %
